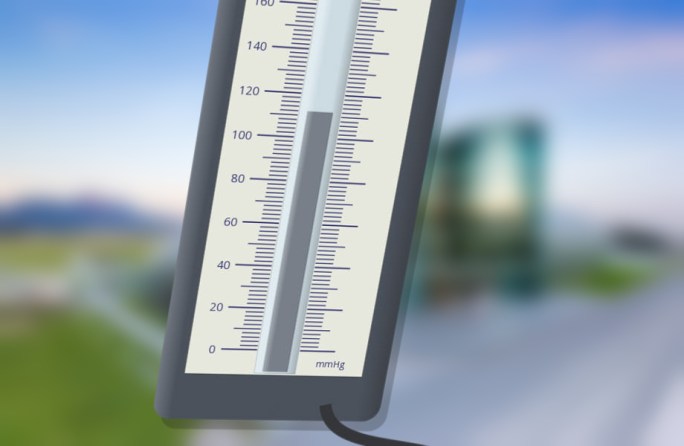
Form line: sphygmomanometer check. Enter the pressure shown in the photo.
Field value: 112 mmHg
